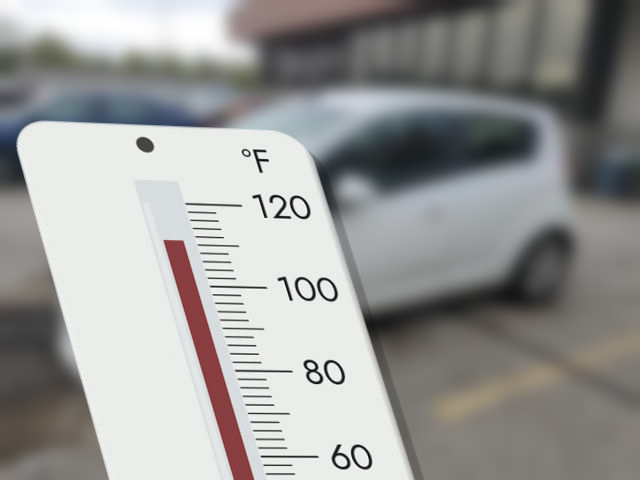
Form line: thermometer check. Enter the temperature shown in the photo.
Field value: 111 °F
